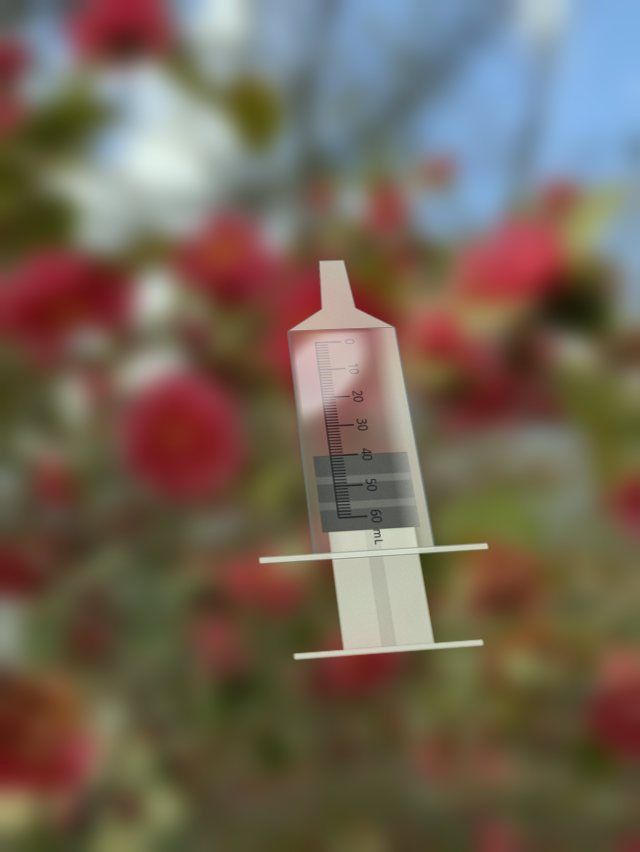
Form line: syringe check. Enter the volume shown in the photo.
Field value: 40 mL
